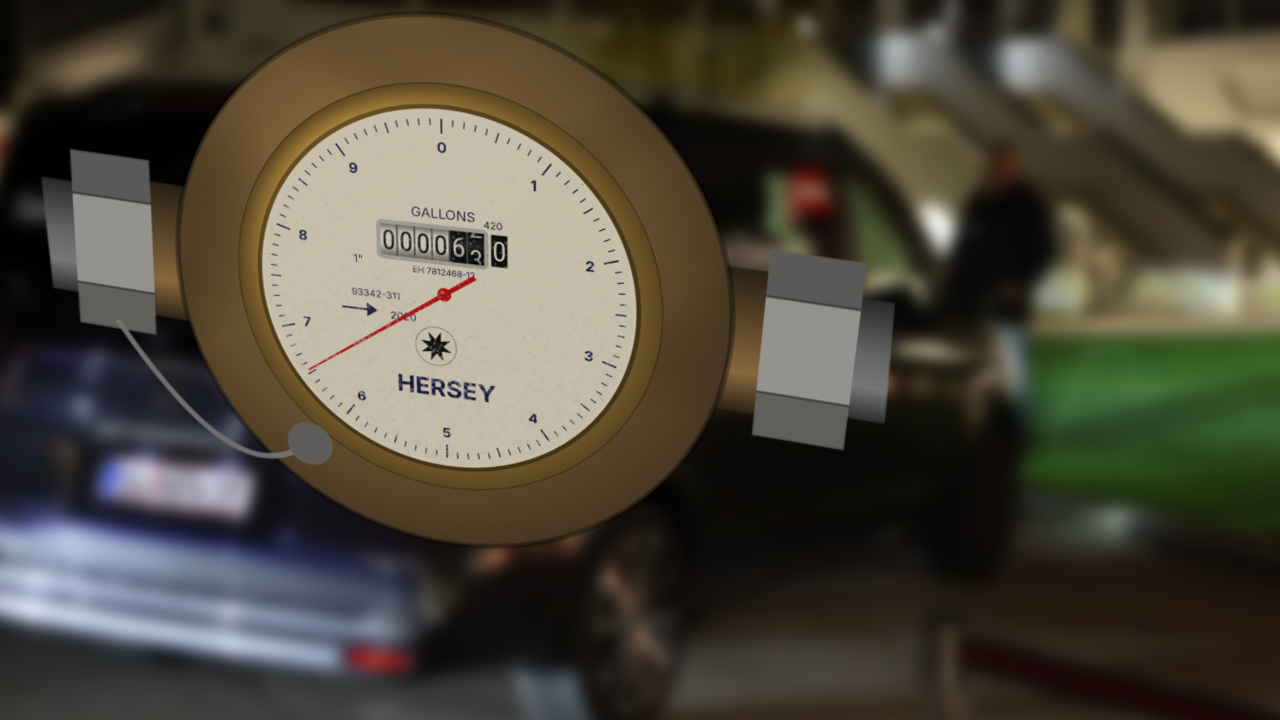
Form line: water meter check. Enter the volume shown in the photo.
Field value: 626.5 gal
